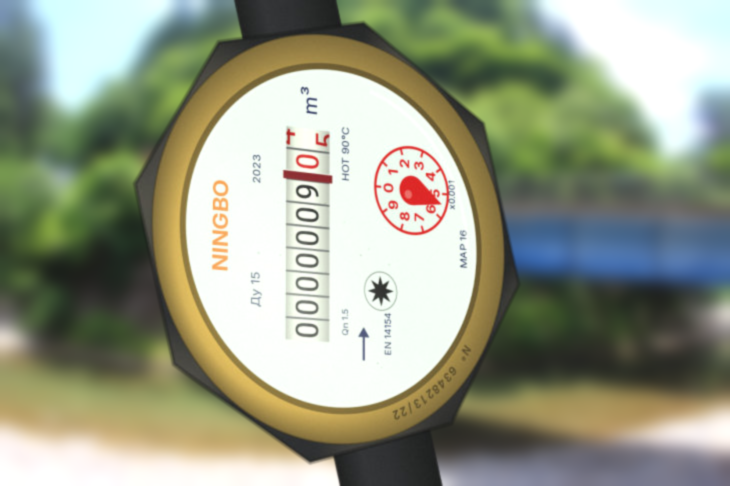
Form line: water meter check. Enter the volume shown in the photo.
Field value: 9.045 m³
